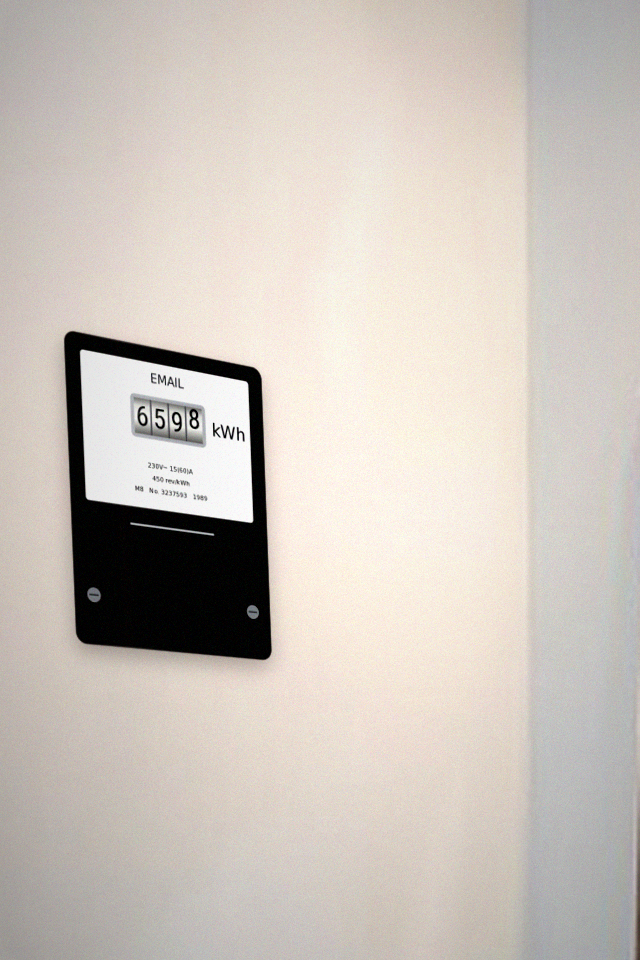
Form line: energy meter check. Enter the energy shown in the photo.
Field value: 6598 kWh
